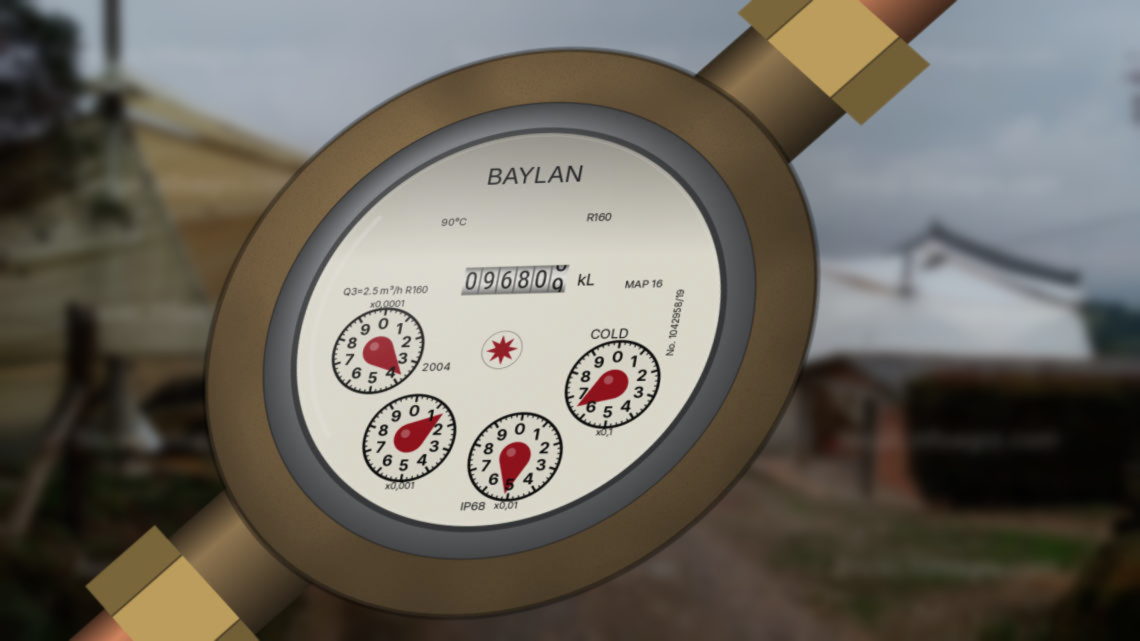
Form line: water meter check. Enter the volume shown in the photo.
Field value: 96808.6513 kL
